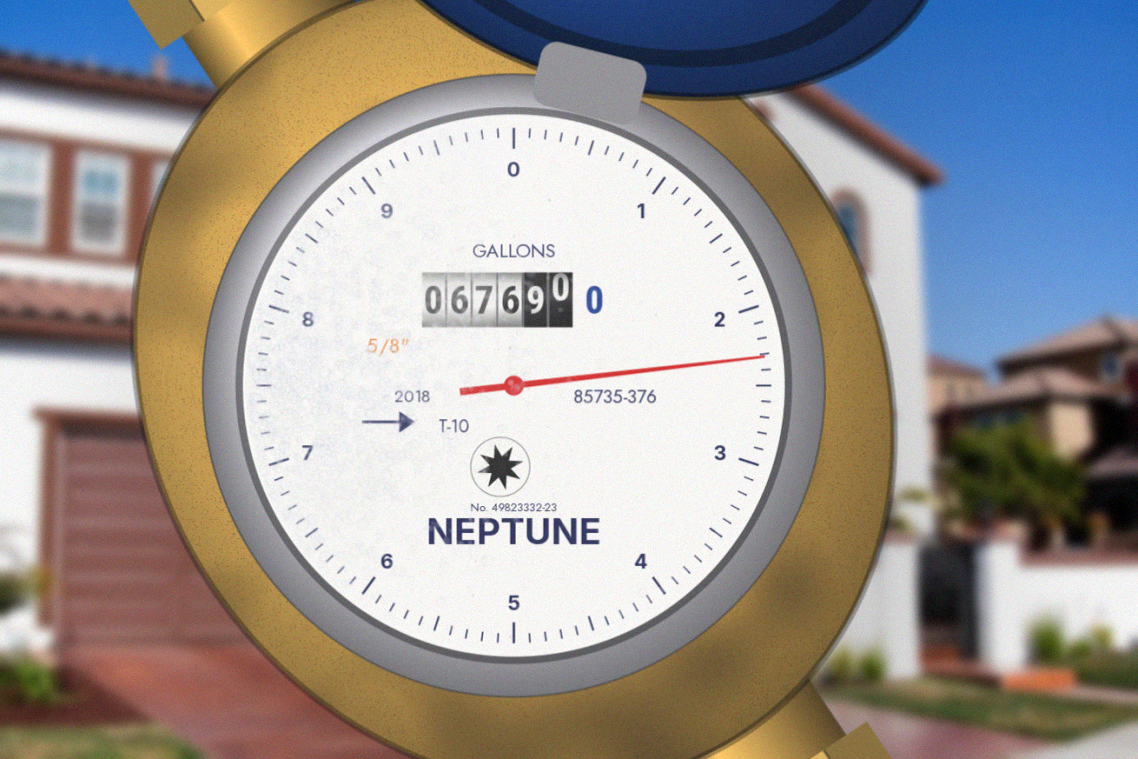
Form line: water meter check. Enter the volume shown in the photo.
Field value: 676902.3 gal
